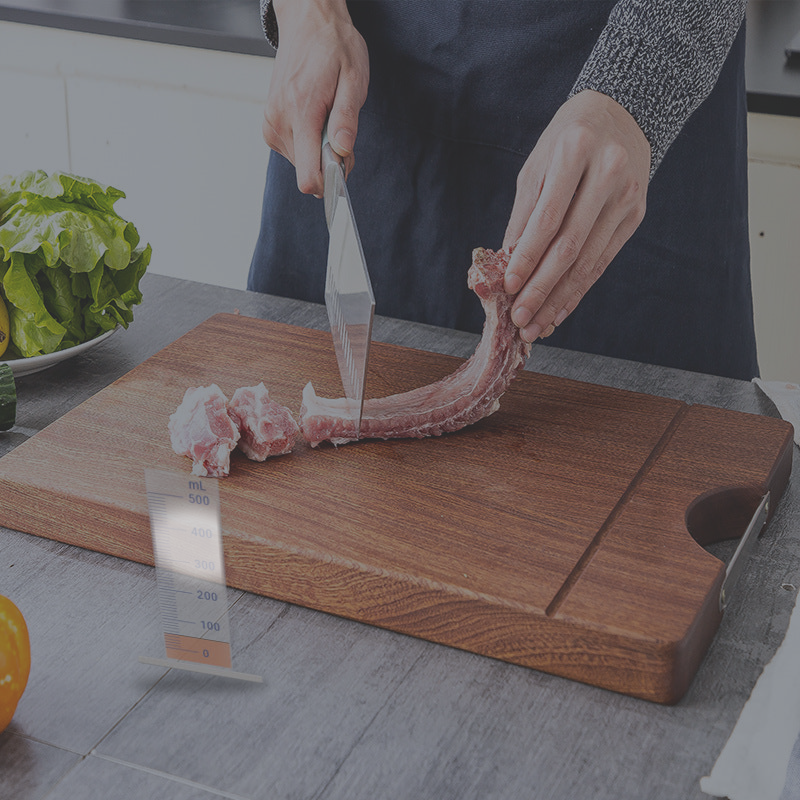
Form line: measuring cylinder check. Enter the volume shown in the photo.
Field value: 50 mL
